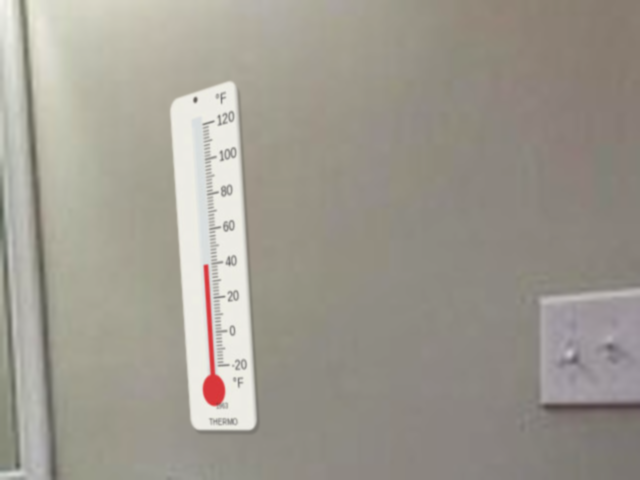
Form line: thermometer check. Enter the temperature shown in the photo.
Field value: 40 °F
